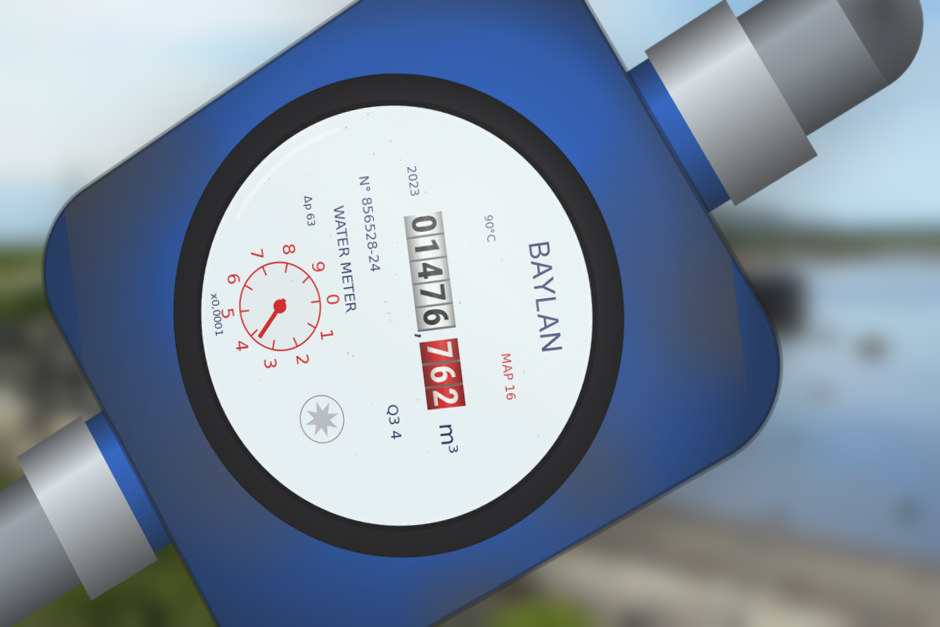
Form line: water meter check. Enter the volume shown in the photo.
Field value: 1476.7623 m³
